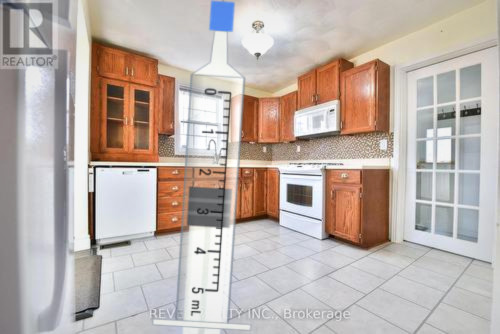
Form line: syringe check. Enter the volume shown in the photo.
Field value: 2.4 mL
